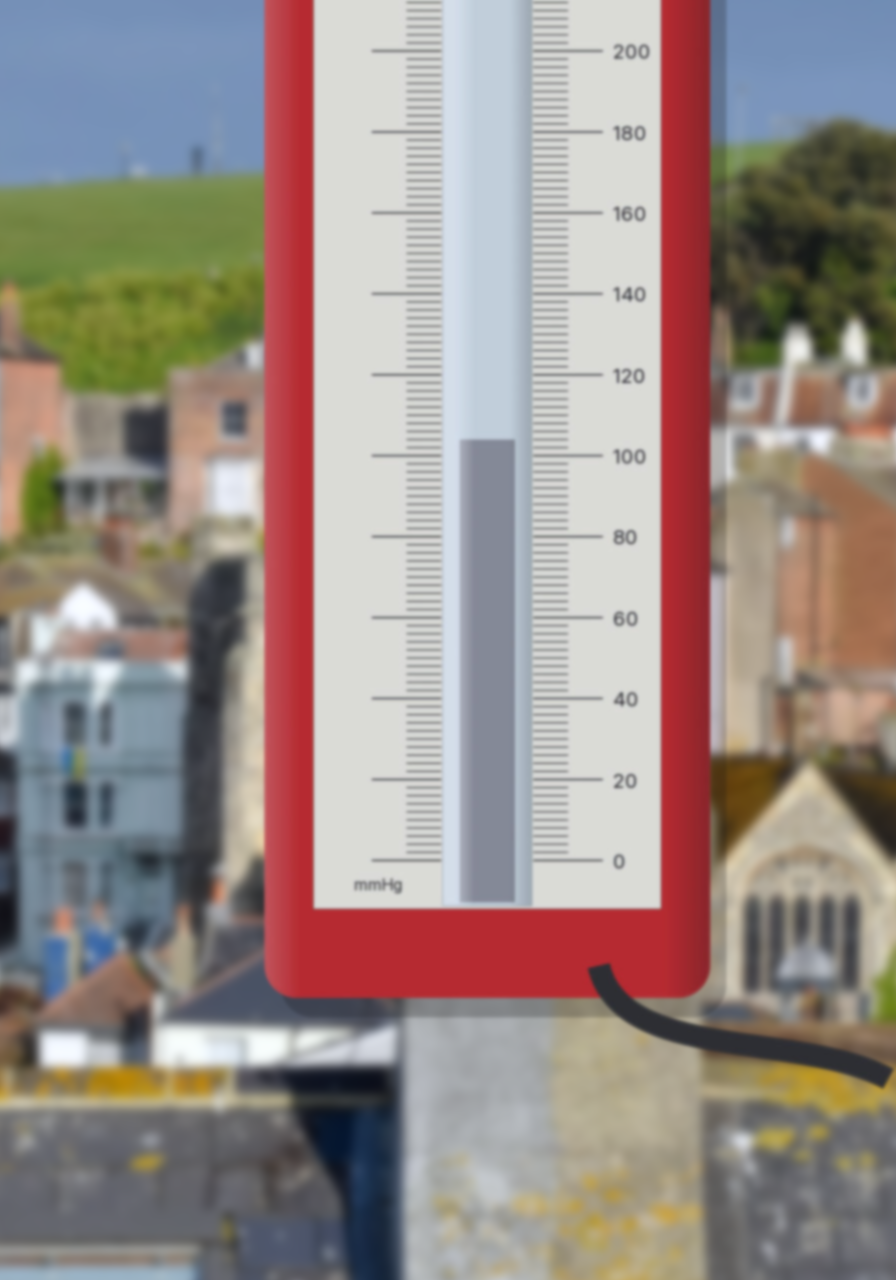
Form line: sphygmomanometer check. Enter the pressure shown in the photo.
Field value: 104 mmHg
